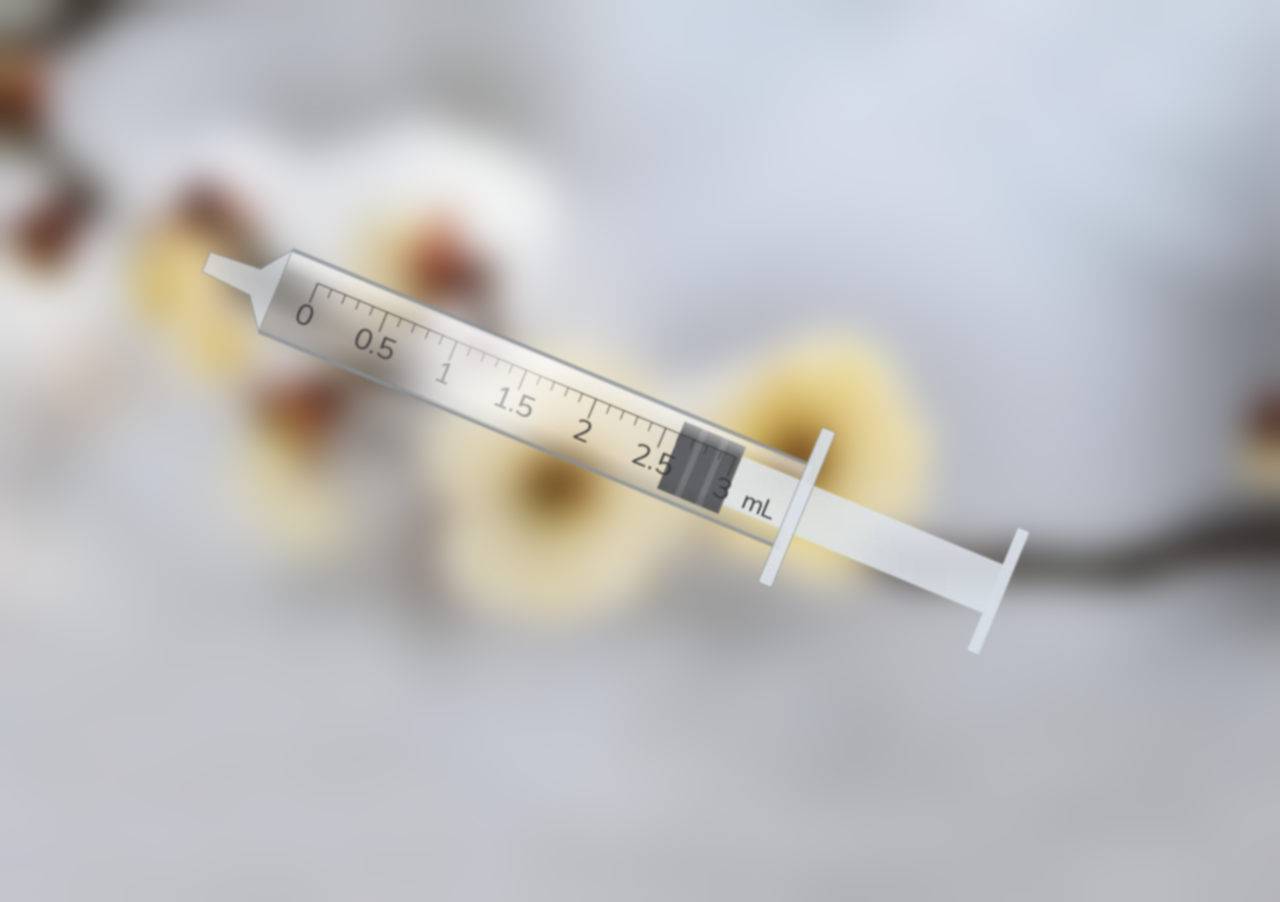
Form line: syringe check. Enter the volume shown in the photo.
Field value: 2.6 mL
